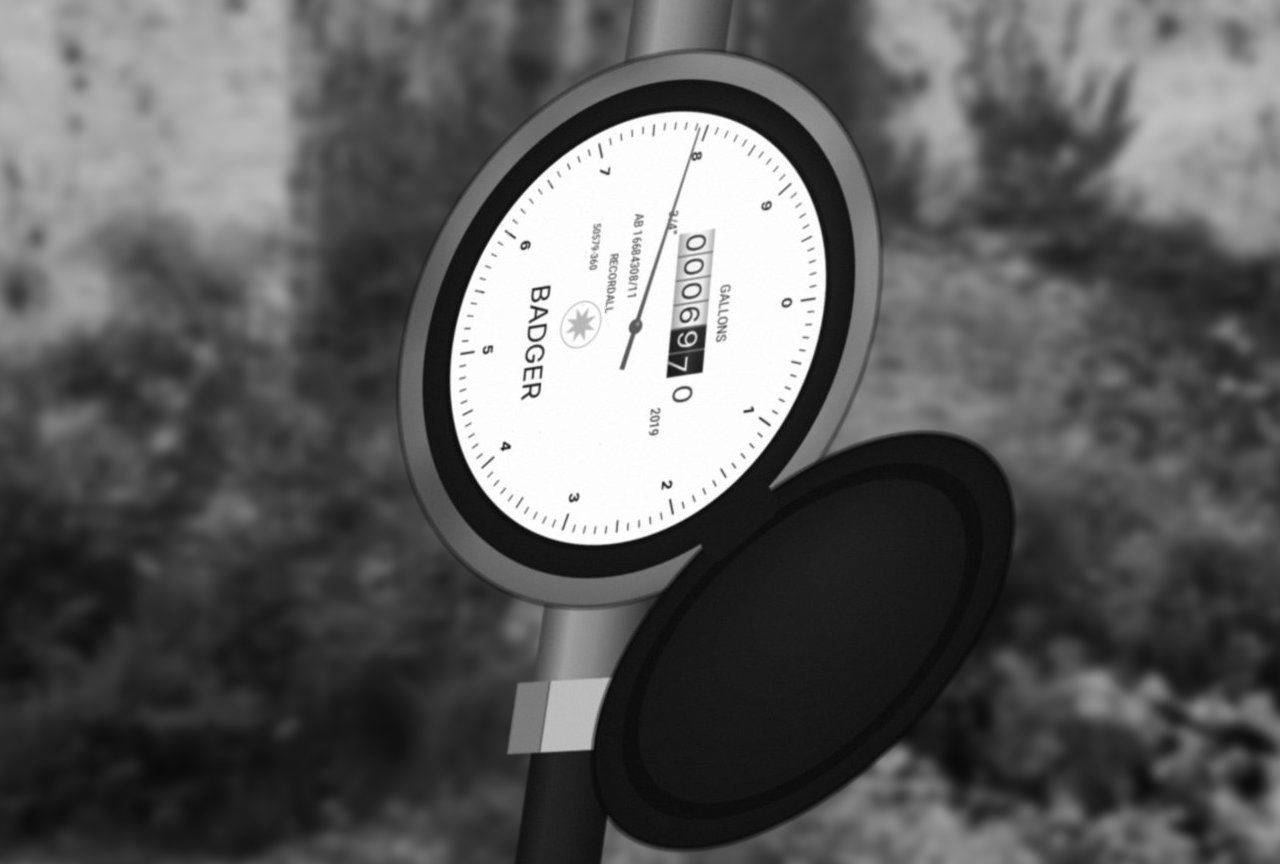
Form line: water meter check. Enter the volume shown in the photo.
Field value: 6967.9 gal
